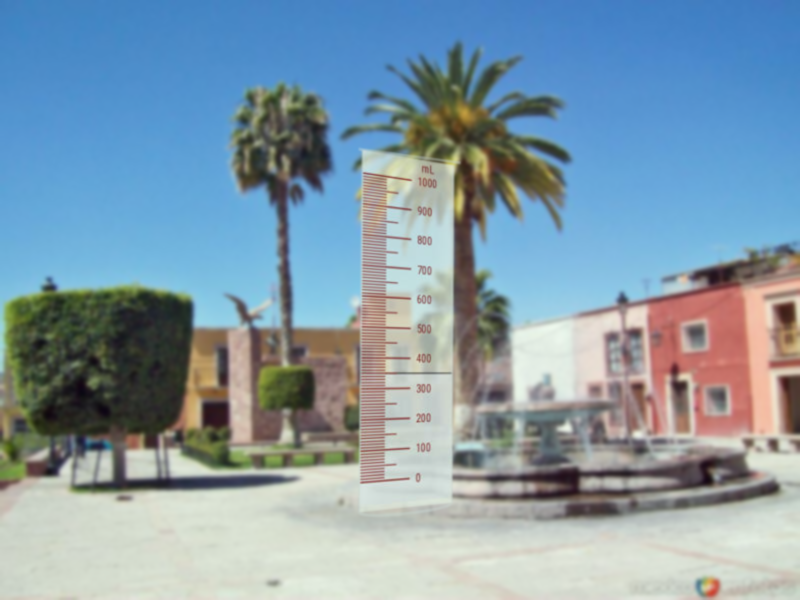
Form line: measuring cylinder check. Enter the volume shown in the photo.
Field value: 350 mL
